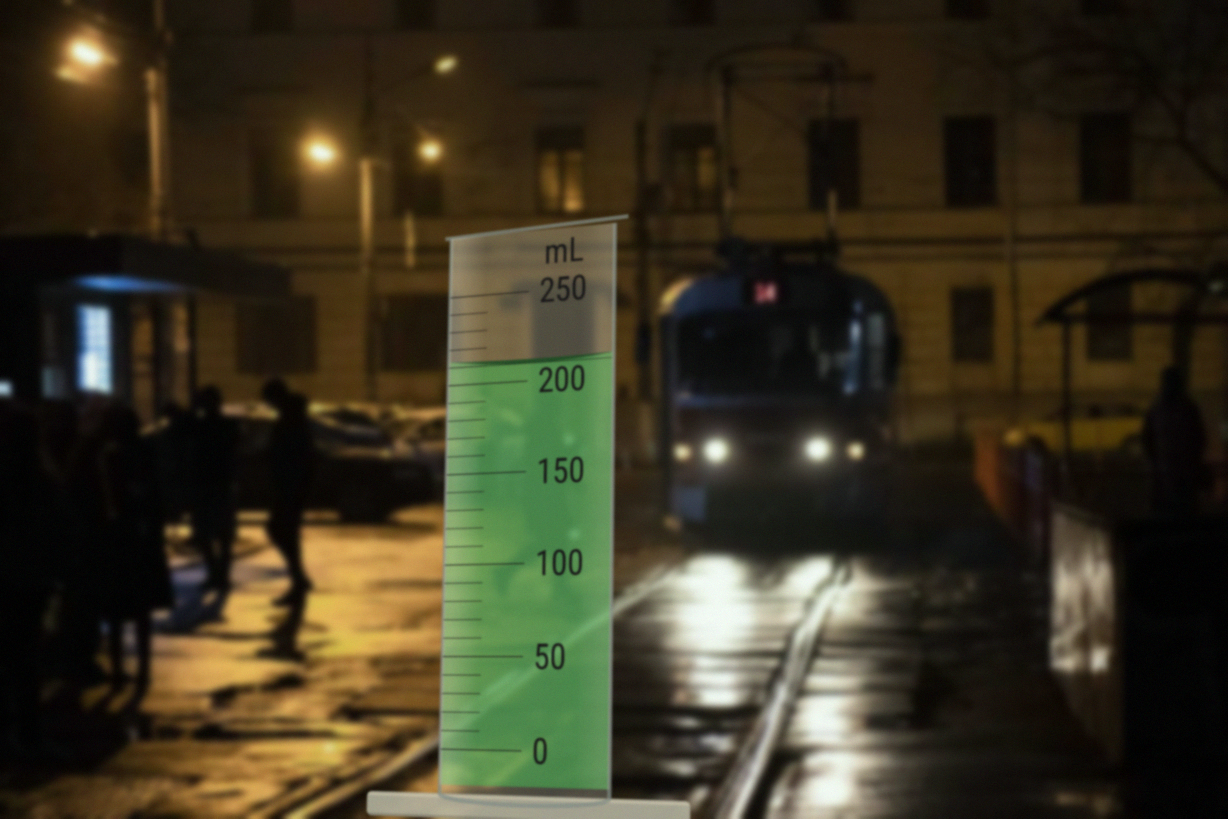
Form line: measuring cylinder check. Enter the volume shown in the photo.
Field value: 210 mL
